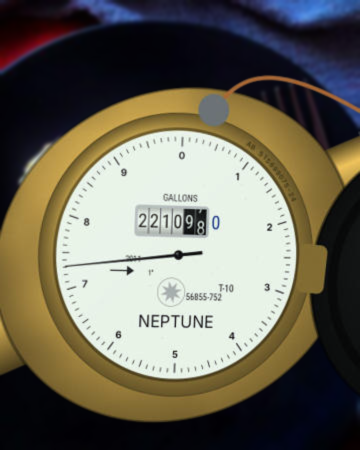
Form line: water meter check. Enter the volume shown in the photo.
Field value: 2210977.3 gal
